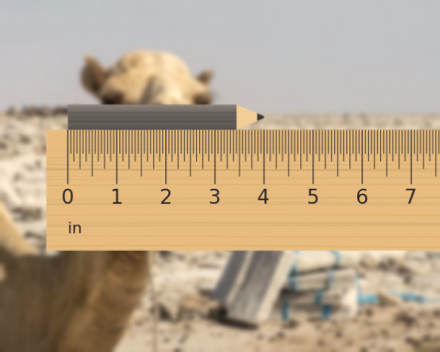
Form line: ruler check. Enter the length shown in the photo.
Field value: 4 in
